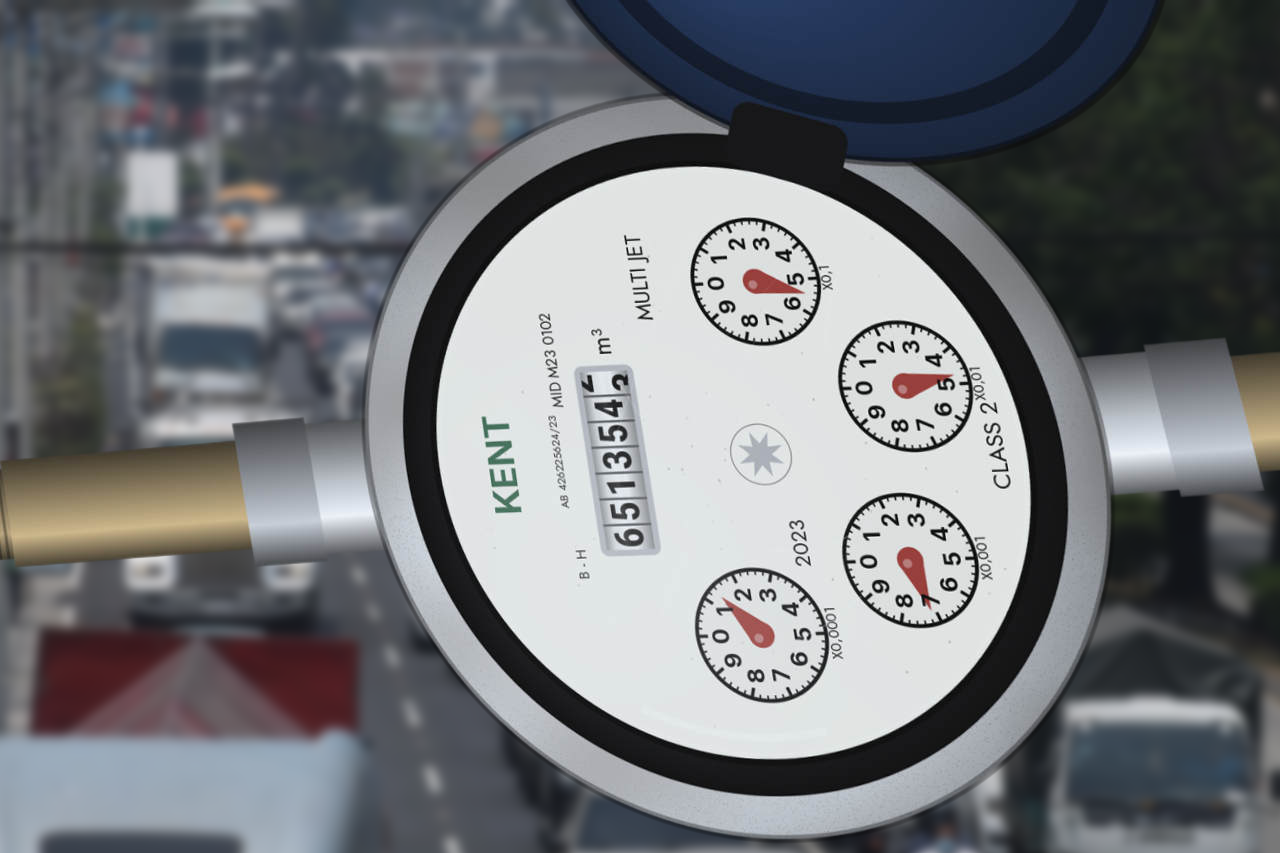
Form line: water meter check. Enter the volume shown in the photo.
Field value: 6513542.5471 m³
